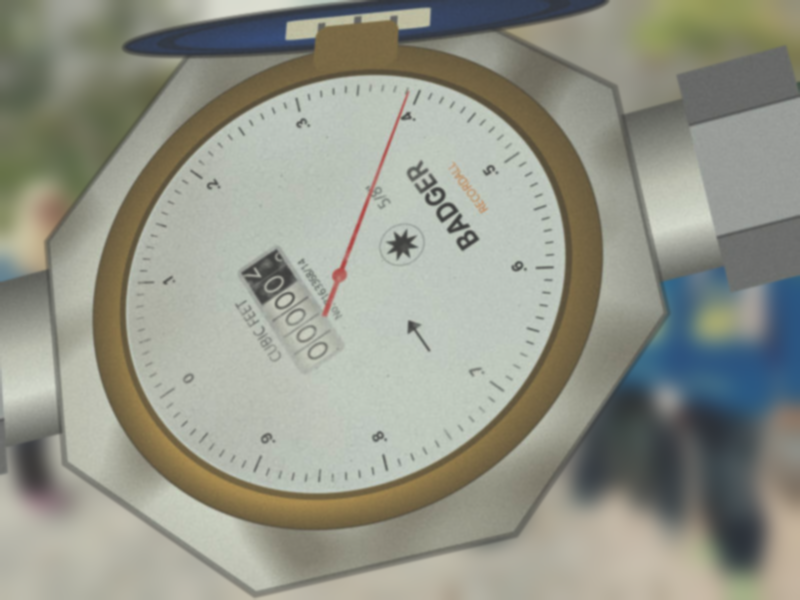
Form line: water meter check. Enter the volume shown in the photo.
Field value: 2.39 ft³
